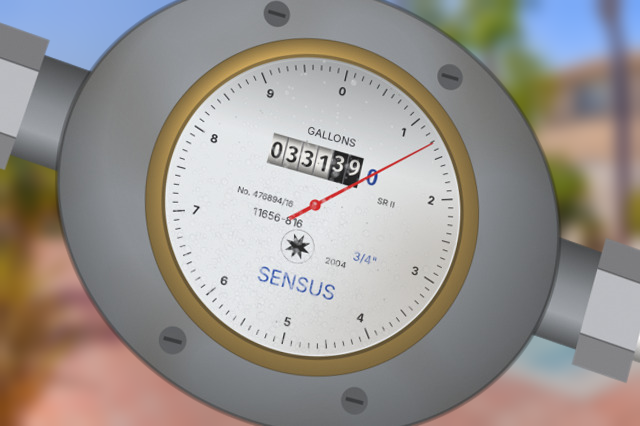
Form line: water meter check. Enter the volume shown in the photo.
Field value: 331391.3 gal
